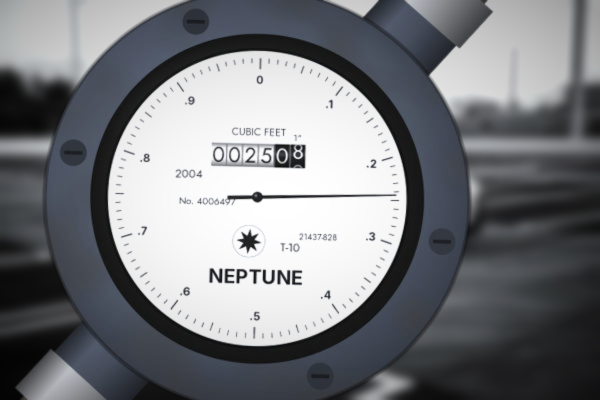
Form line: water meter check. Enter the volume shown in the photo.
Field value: 2508.24 ft³
